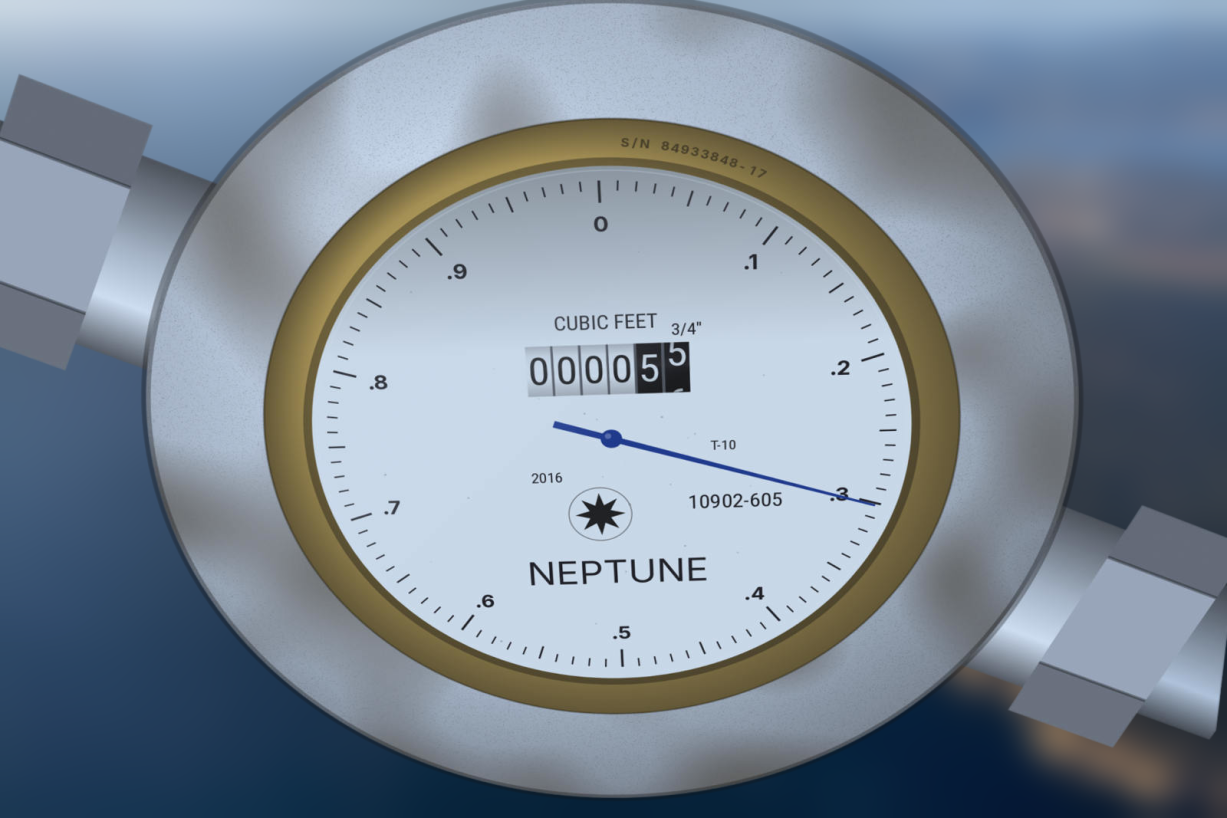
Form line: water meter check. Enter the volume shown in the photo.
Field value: 55.30 ft³
